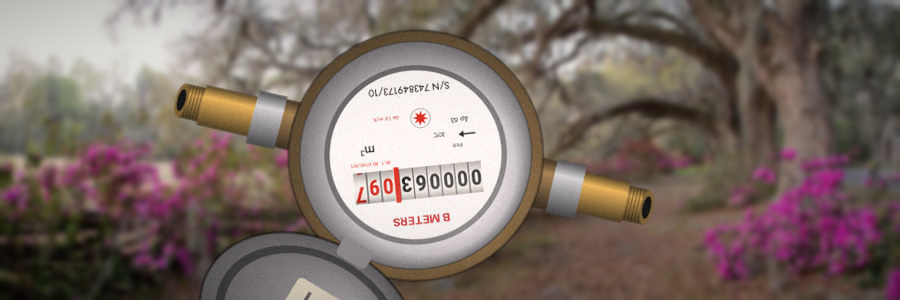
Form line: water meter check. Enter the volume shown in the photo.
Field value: 63.097 m³
